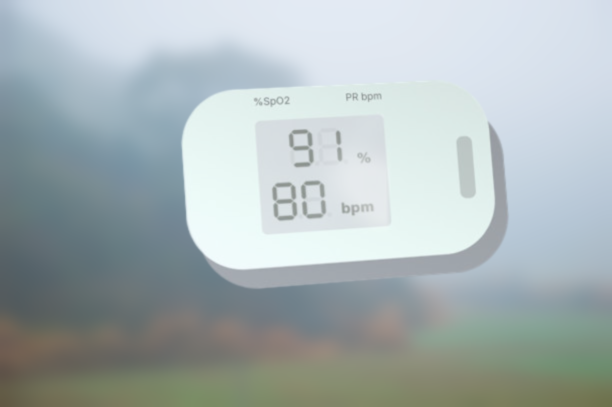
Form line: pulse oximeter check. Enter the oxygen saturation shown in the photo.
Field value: 91 %
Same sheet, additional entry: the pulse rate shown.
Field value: 80 bpm
